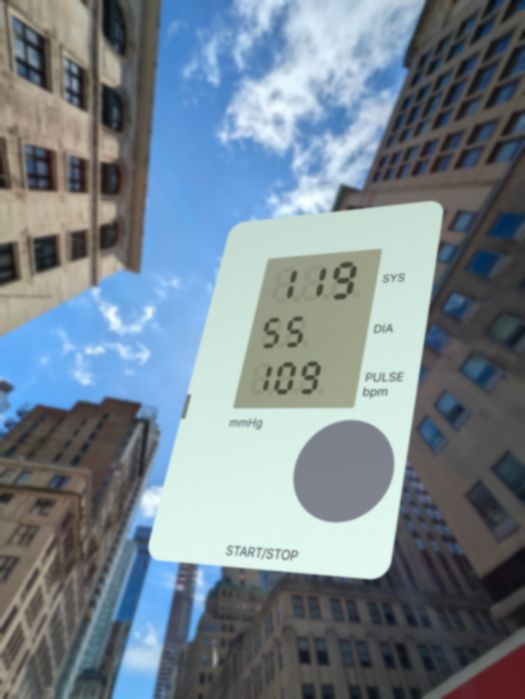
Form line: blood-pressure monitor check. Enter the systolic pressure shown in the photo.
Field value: 119 mmHg
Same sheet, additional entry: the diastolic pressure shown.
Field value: 55 mmHg
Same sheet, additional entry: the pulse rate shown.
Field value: 109 bpm
